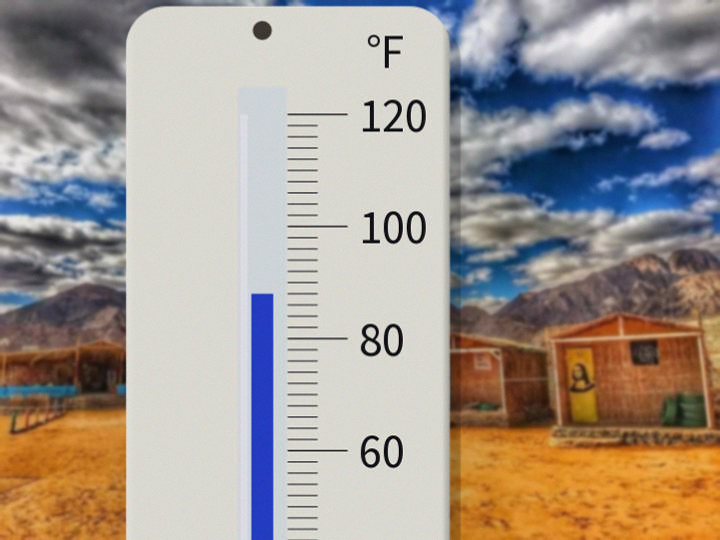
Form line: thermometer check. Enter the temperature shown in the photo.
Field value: 88 °F
